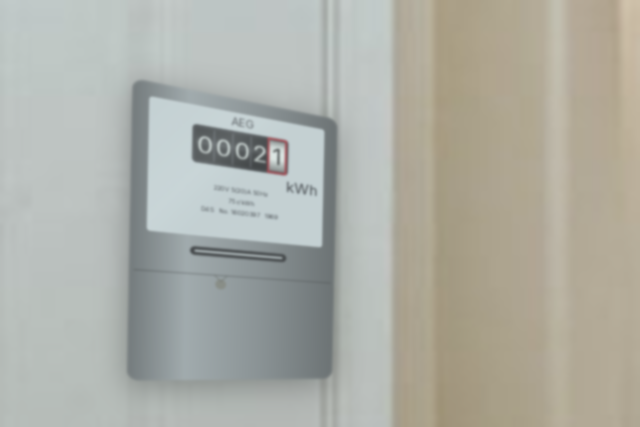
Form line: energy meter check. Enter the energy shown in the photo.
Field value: 2.1 kWh
